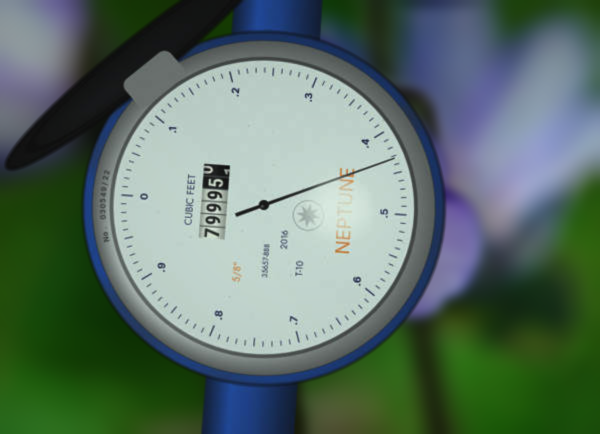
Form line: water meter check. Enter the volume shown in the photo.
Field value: 799950.43 ft³
